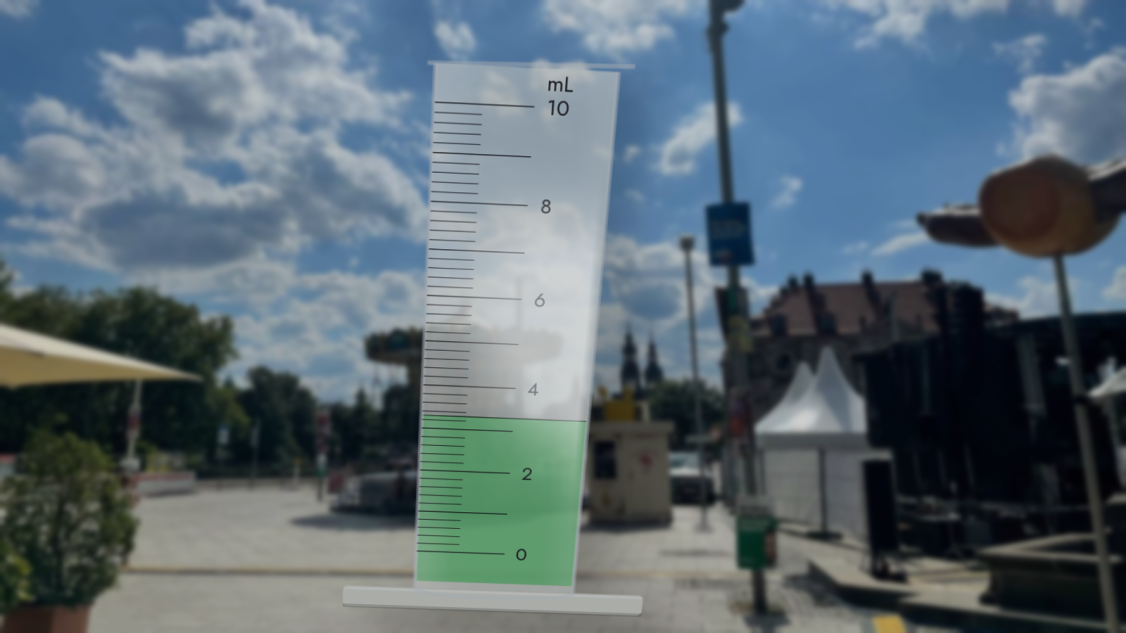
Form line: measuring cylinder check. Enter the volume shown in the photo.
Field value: 3.3 mL
